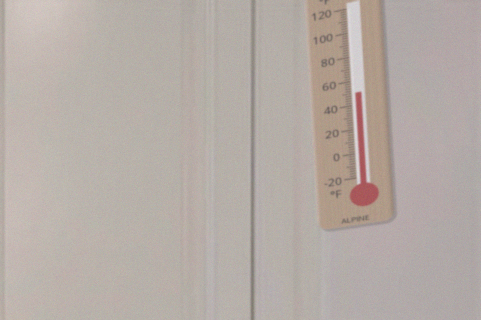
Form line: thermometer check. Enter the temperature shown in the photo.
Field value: 50 °F
